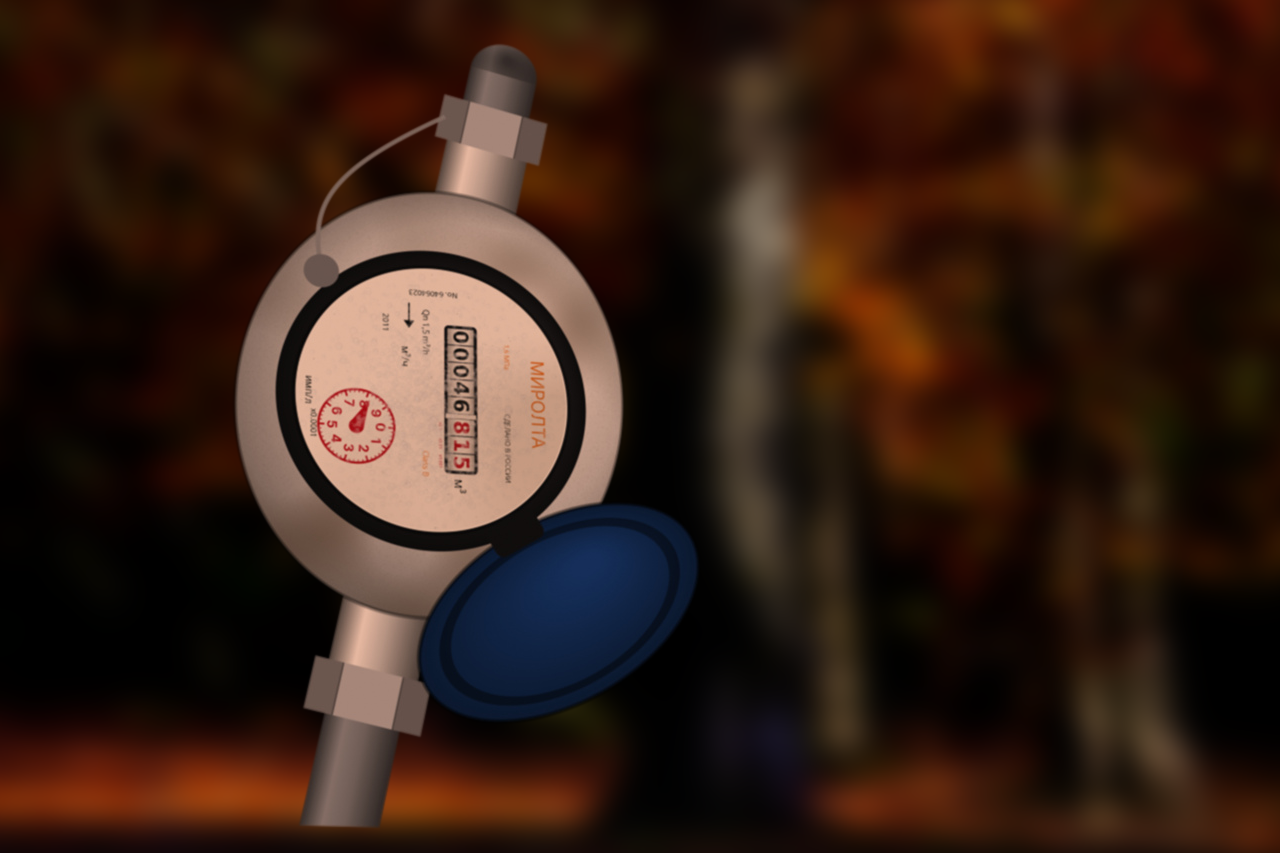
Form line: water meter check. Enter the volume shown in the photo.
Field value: 46.8158 m³
